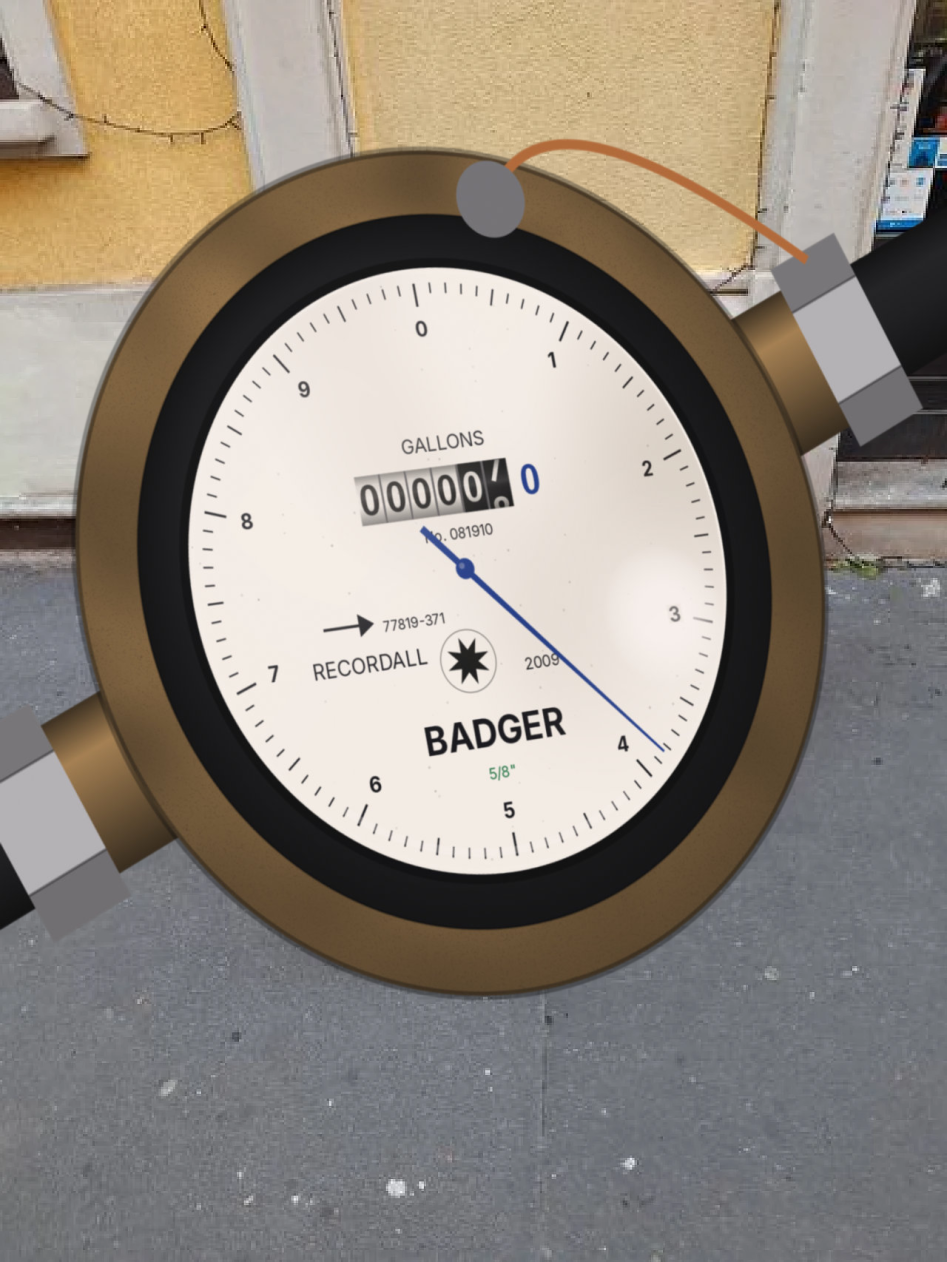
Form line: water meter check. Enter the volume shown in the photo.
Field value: 73.8 gal
